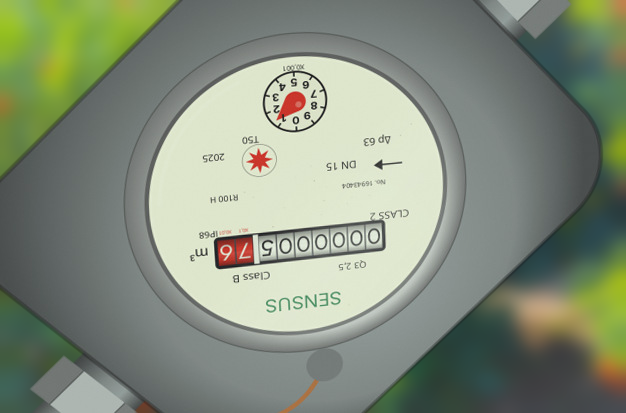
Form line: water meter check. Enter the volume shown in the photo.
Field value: 5.761 m³
